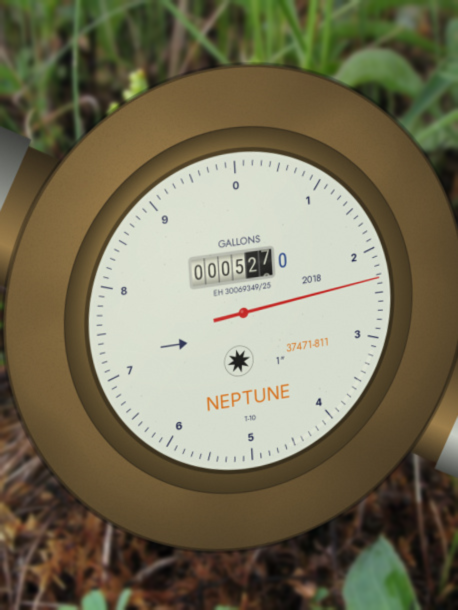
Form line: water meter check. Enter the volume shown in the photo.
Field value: 5272.3 gal
